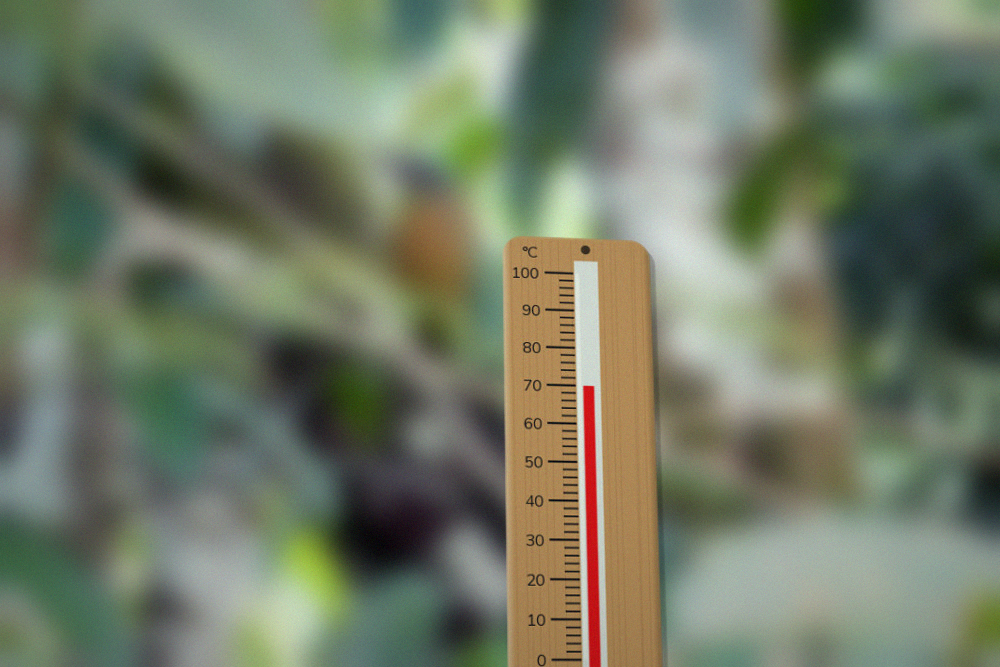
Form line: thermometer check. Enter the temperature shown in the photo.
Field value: 70 °C
